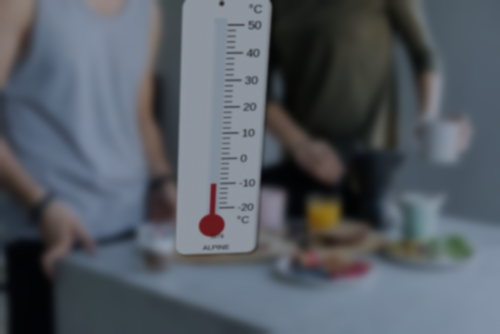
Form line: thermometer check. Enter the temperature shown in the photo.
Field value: -10 °C
